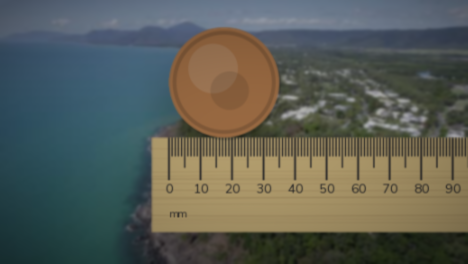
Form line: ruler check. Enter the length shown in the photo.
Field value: 35 mm
